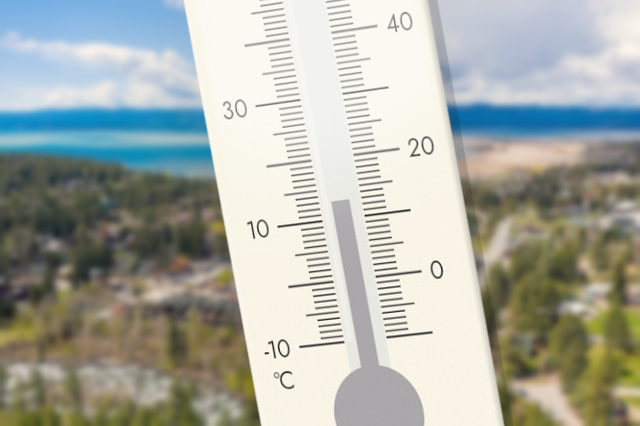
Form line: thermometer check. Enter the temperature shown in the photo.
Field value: 13 °C
